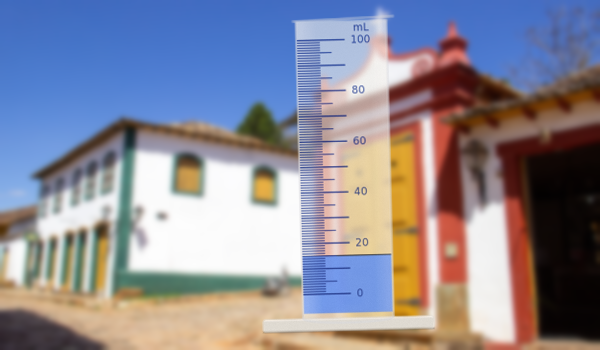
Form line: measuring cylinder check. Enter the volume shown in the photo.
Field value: 15 mL
